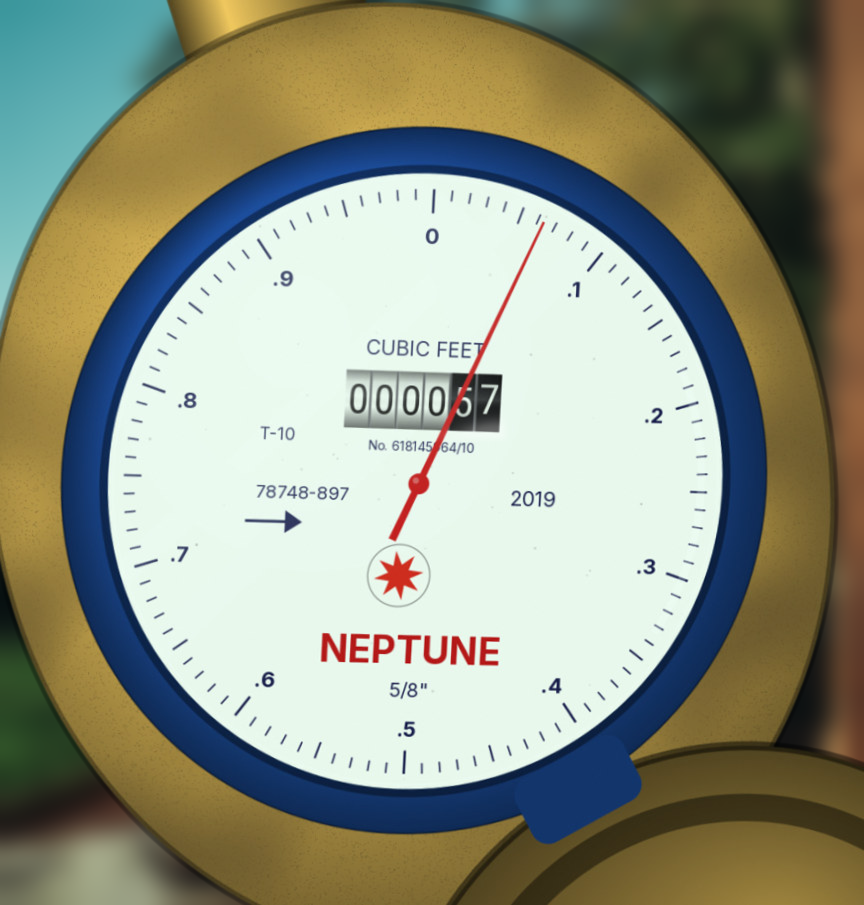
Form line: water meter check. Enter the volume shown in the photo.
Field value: 57.06 ft³
